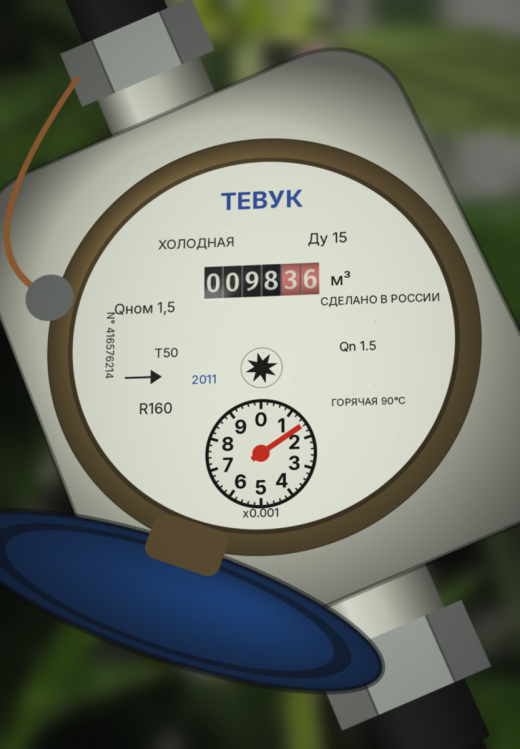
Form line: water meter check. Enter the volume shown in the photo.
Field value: 98.361 m³
